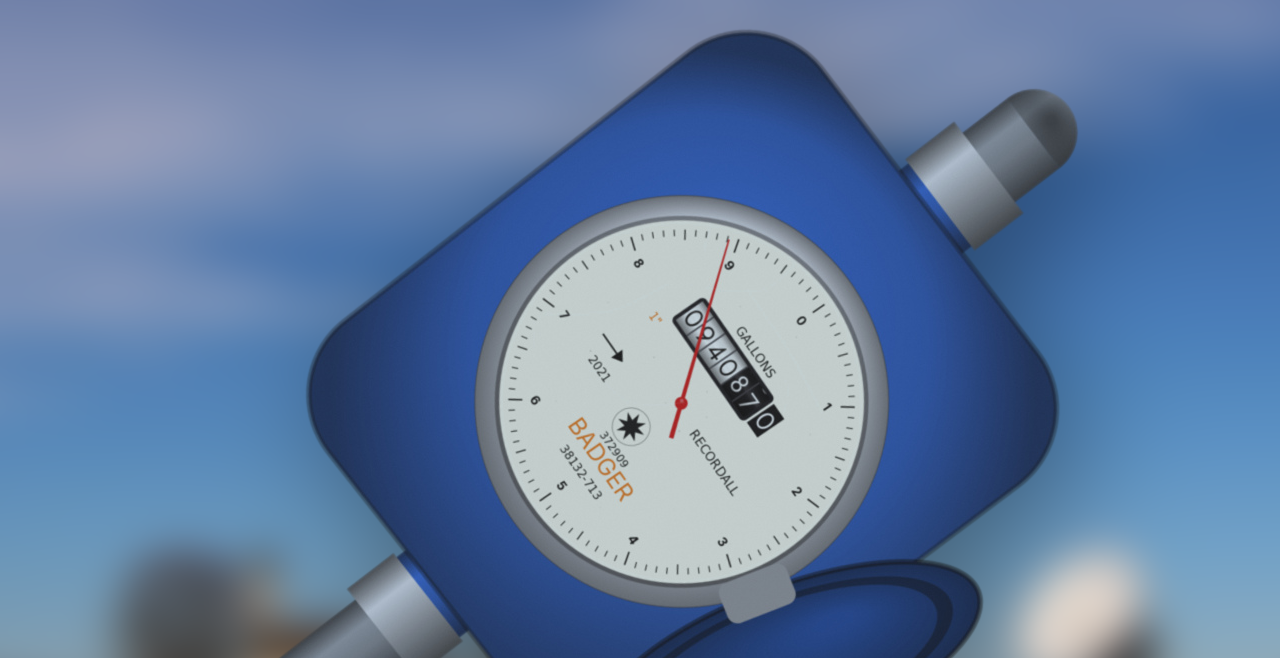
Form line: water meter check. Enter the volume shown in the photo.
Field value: 940868.9 gal
